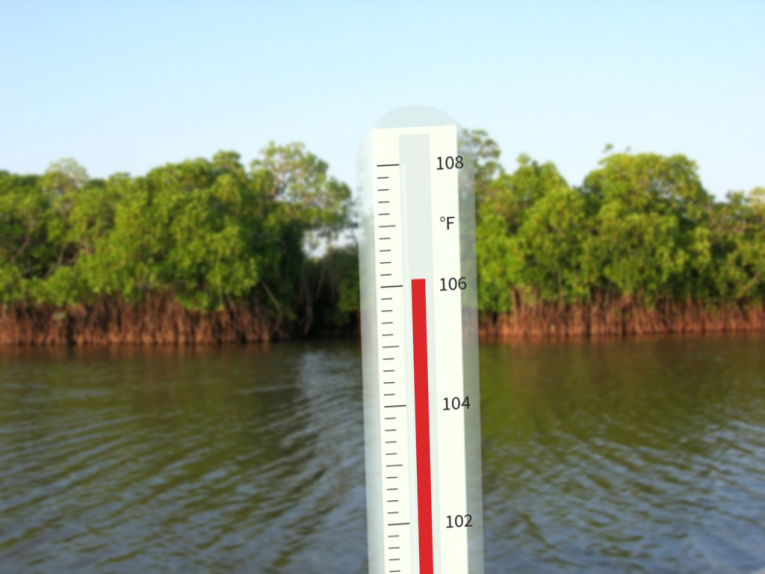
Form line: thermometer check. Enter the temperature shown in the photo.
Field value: 106.1 °F
